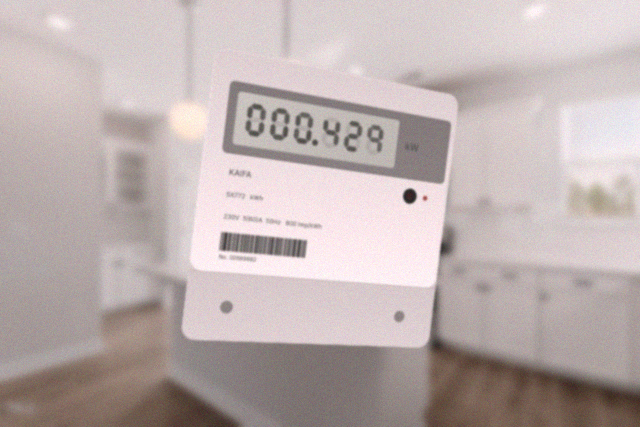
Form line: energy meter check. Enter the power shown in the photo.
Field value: 0.429 kW
